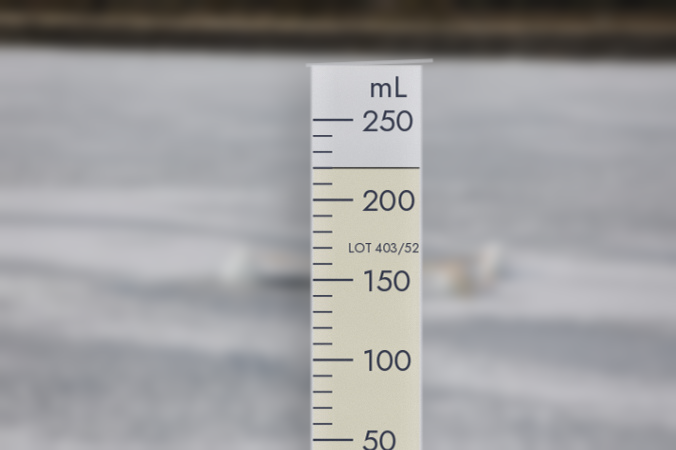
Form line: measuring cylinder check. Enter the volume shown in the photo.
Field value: 220 mL
